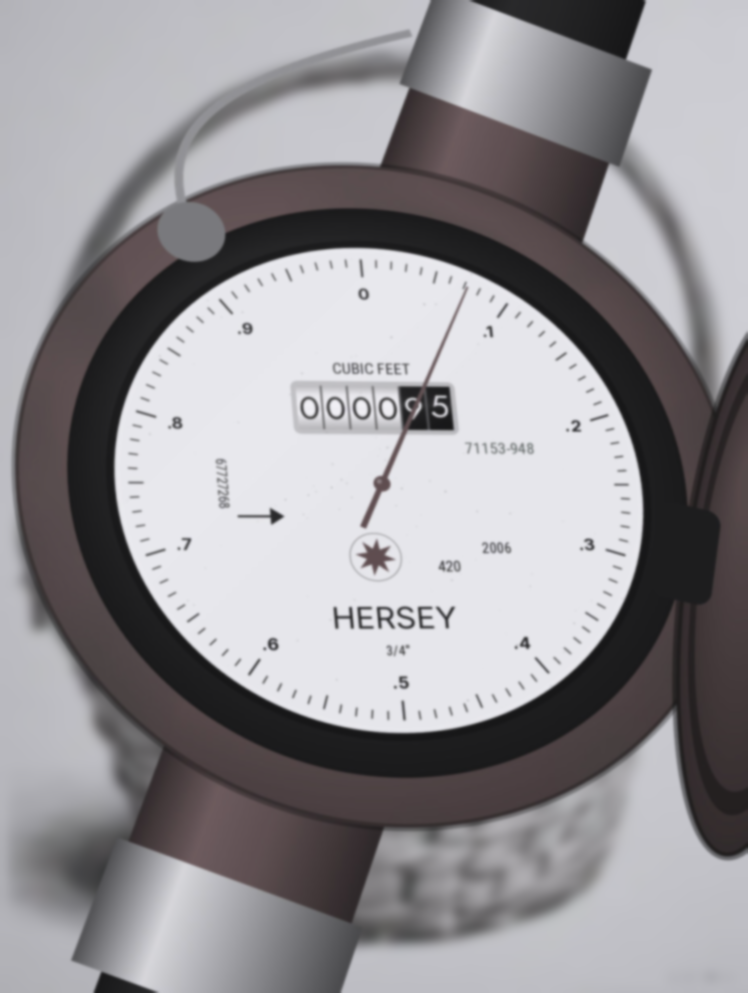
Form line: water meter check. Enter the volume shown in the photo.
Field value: 95.07 ft³
